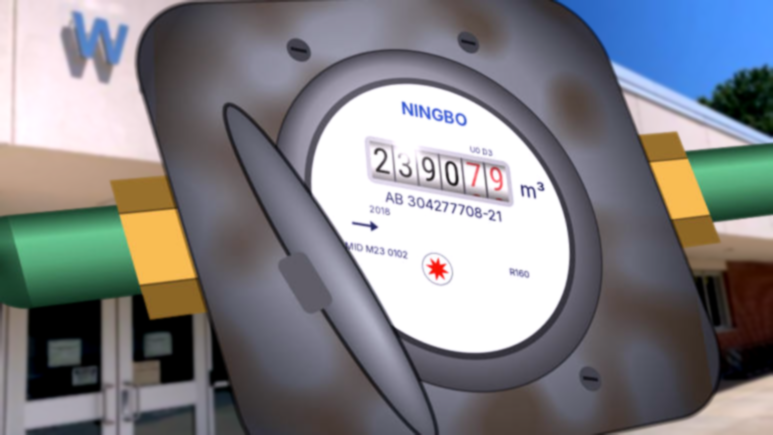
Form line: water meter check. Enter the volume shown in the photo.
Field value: 2390.79 m³
